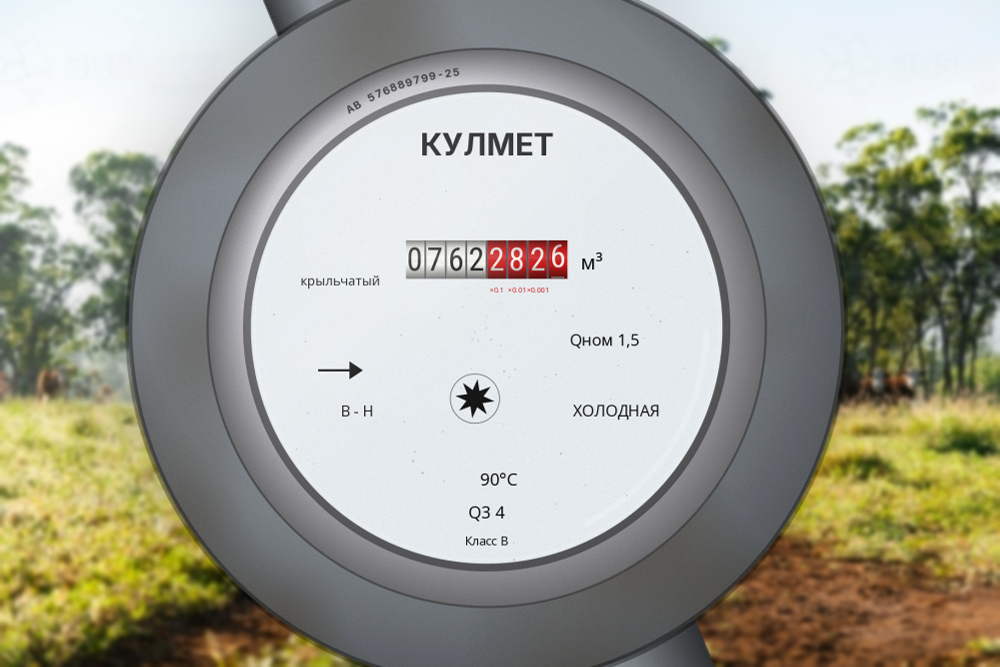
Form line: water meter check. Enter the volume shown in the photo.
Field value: 762.2826 m³
